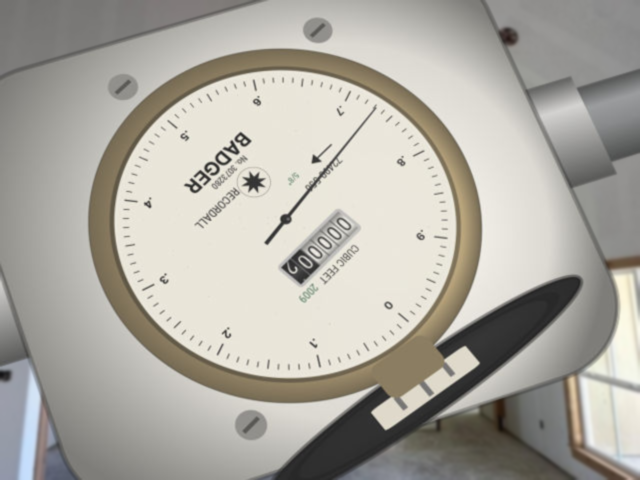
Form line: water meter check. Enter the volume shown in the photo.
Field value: 1.73 ft³
